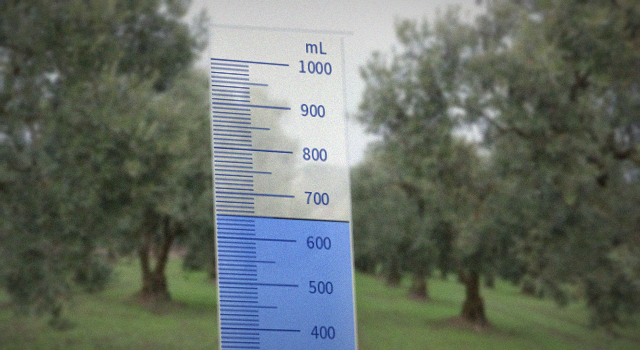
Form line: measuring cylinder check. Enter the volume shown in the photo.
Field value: 650 mL
